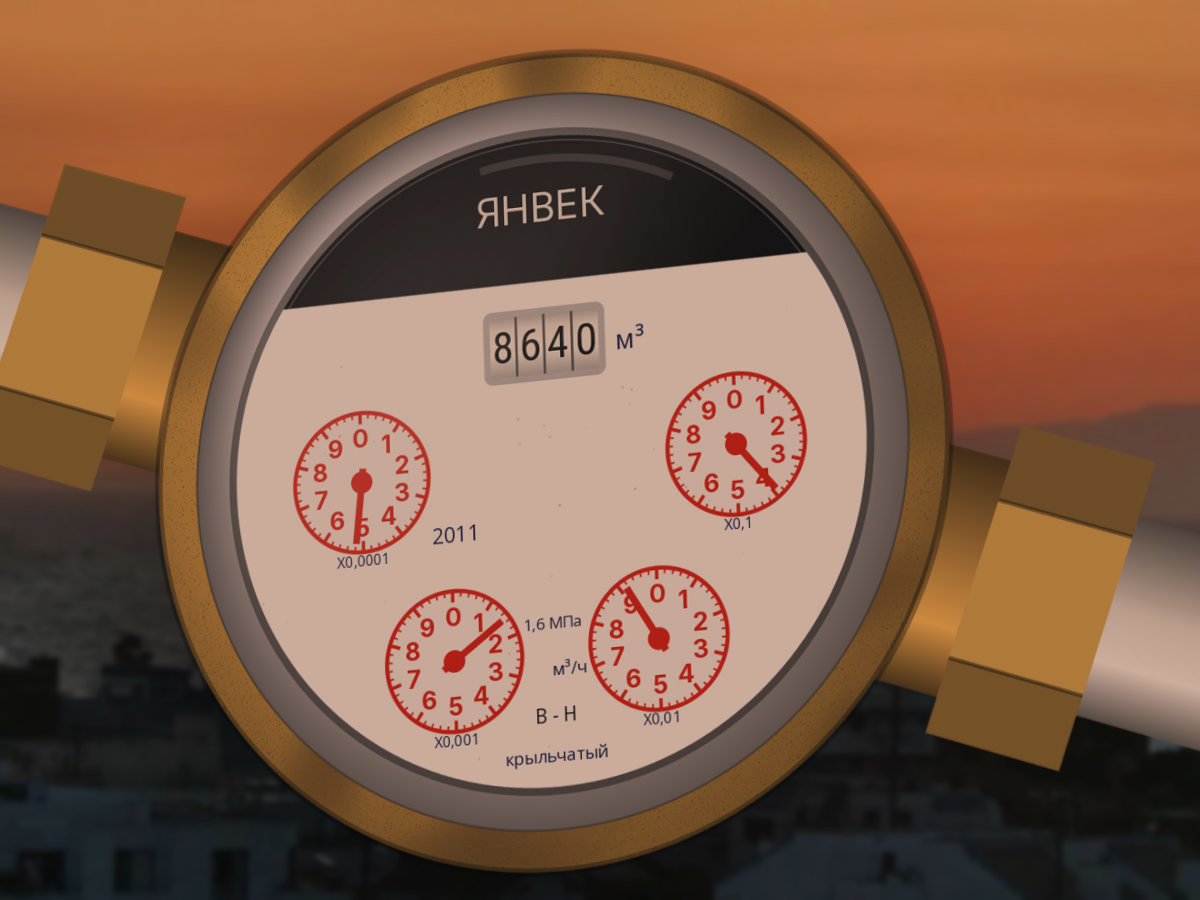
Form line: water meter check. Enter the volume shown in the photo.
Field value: 8640.3915 m³
